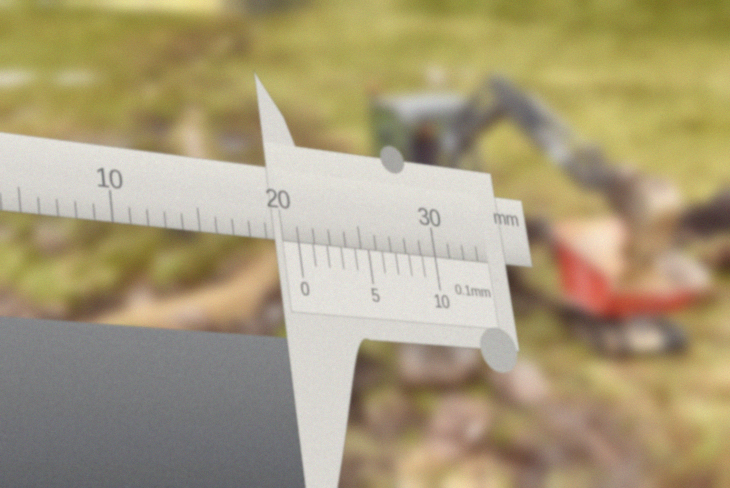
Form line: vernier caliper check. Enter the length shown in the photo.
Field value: 21.0 mm
